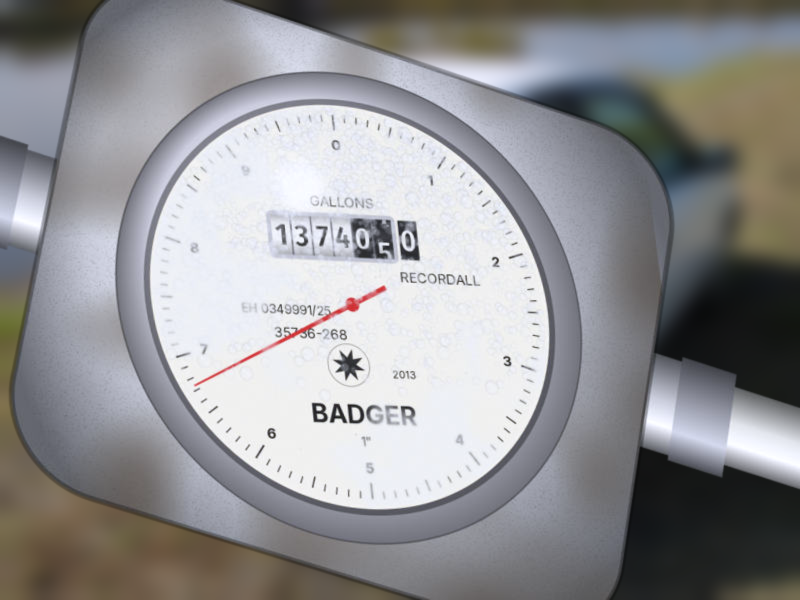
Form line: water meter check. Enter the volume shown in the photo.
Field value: 1374046.7 gal
